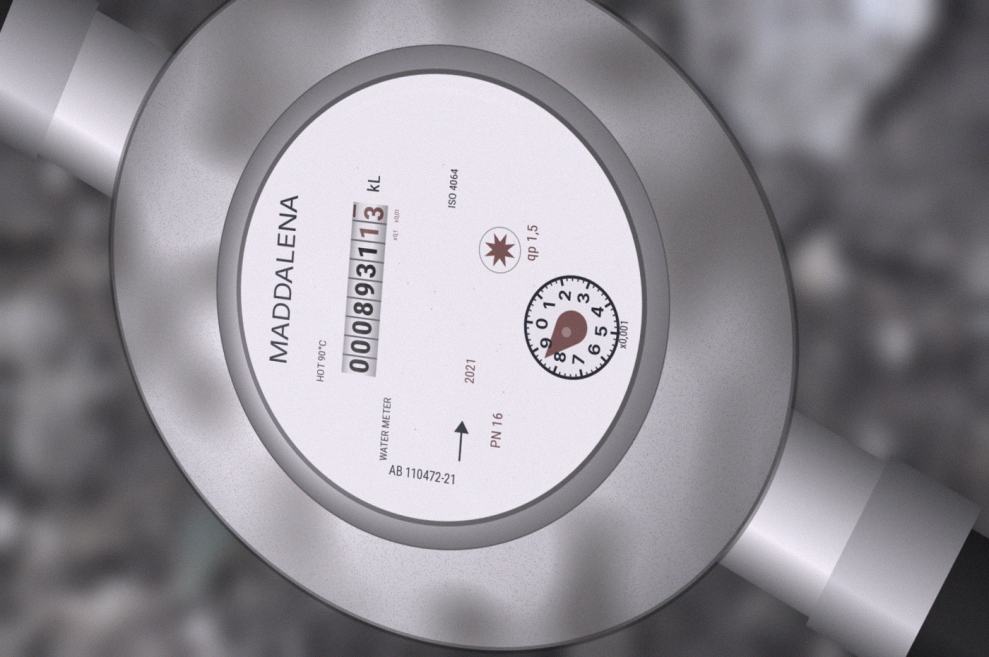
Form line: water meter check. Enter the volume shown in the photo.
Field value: 8931.128 kL
